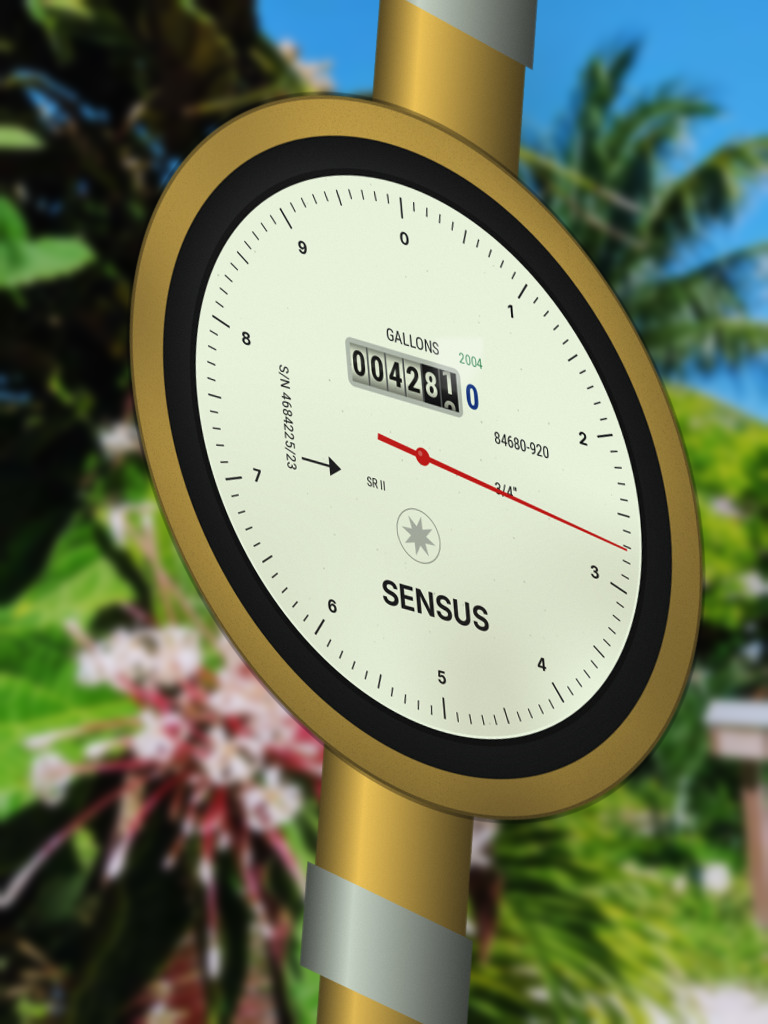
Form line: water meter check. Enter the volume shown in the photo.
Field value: 42812.7 gal
